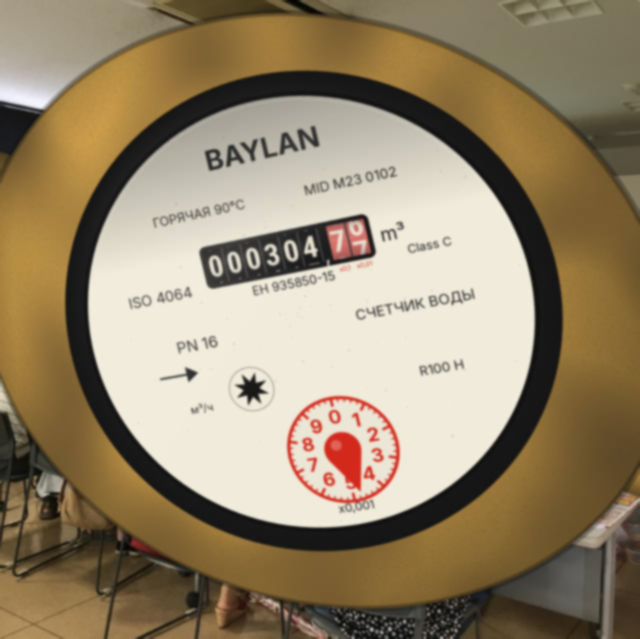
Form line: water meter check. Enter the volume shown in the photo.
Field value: 304.764 m³
